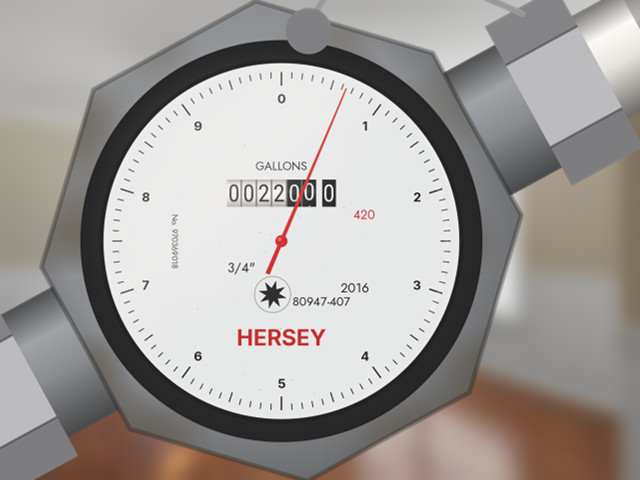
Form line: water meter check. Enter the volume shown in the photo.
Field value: 22000.6 gal
